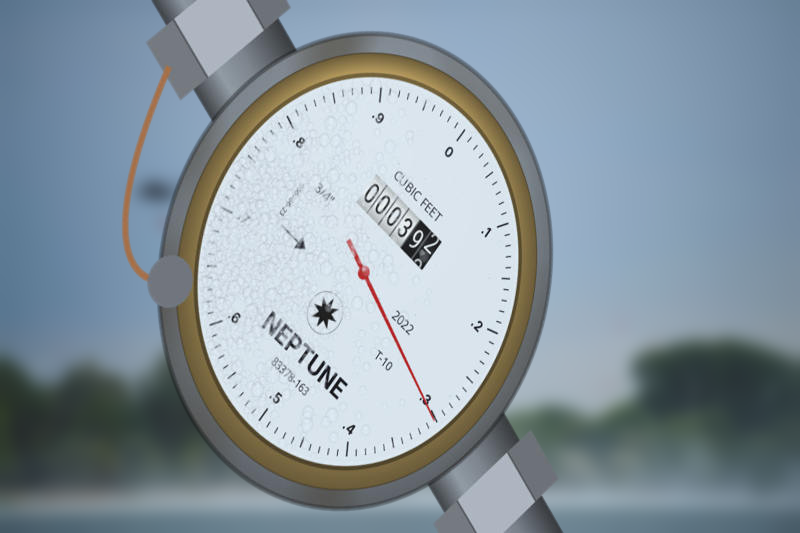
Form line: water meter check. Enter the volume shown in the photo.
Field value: 392.30 ft³
